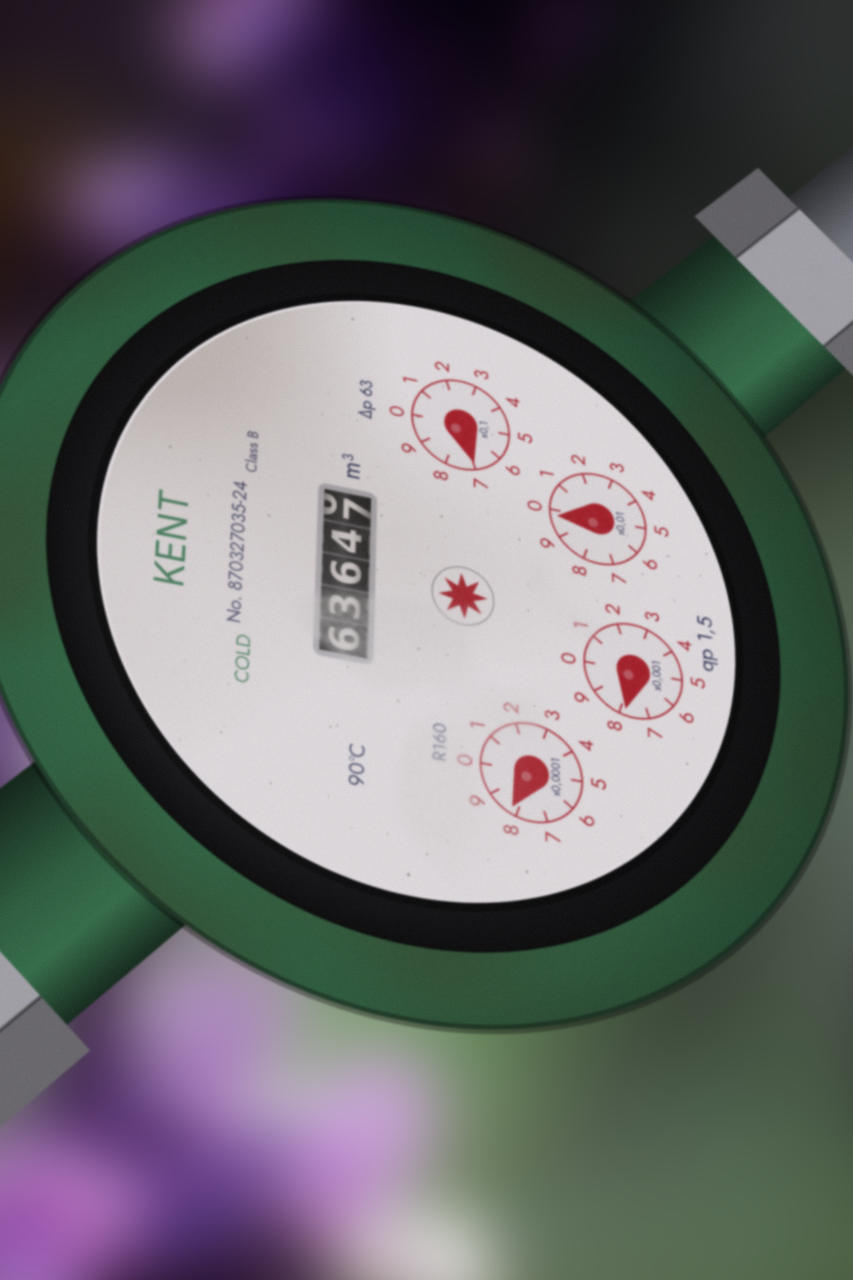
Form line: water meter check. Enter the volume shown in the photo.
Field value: 63646.6978 m³
